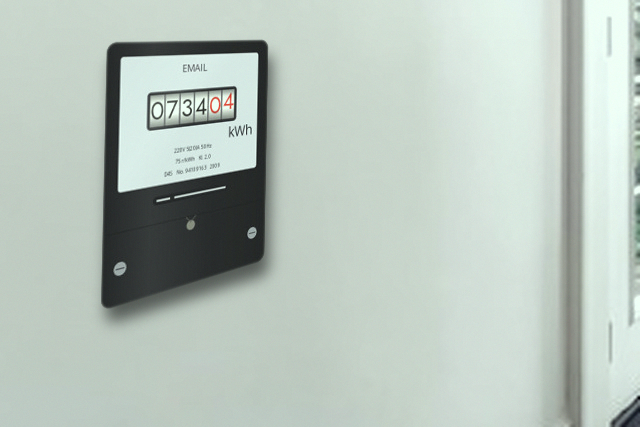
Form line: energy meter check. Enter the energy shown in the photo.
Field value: 734.04 kWh
